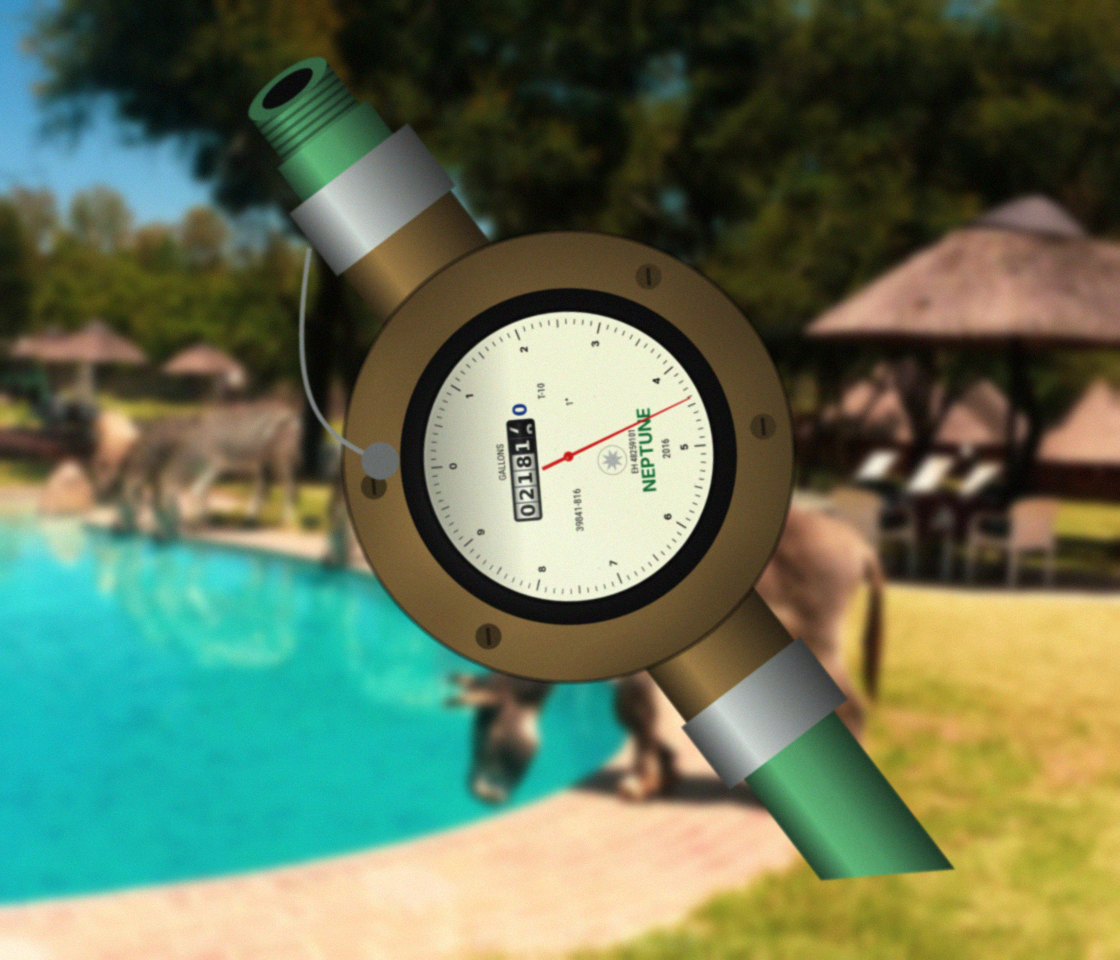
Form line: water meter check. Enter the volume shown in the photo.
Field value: 218174.4 gal
